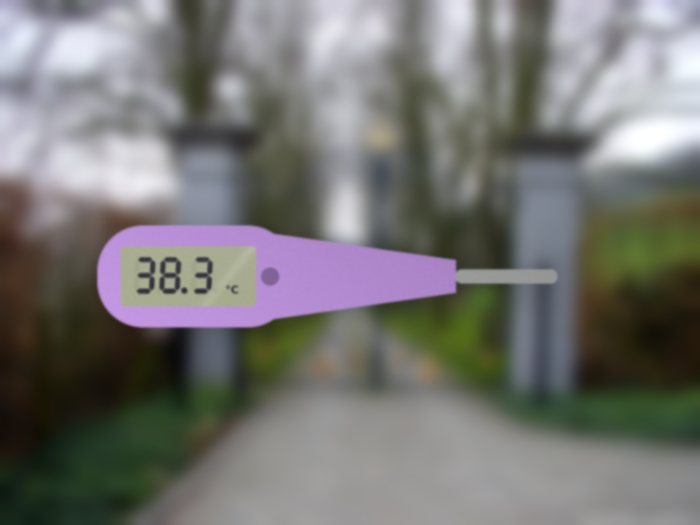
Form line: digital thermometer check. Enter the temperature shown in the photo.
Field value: 38.3 °C
